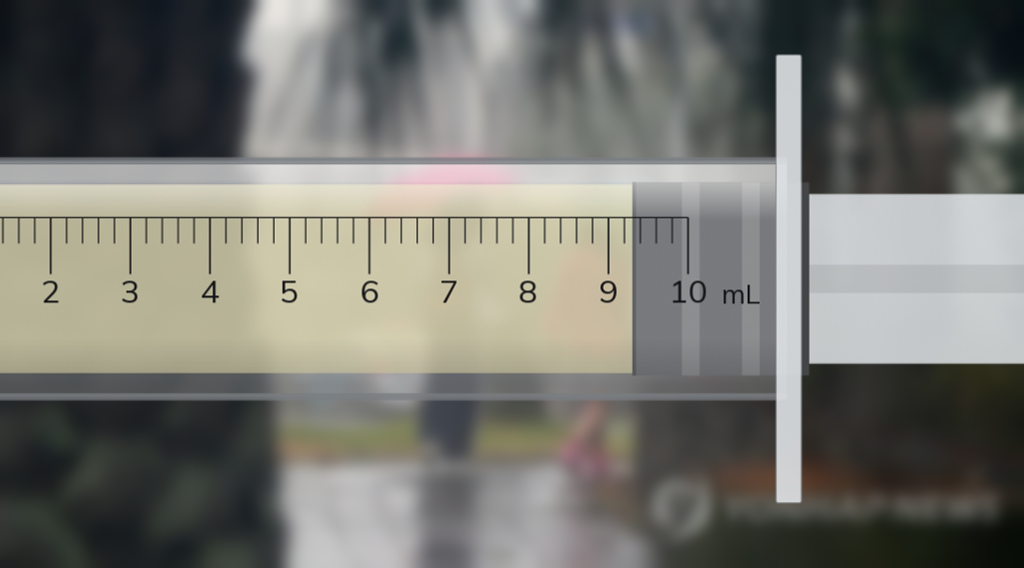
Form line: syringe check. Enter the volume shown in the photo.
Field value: 9.3 mL
